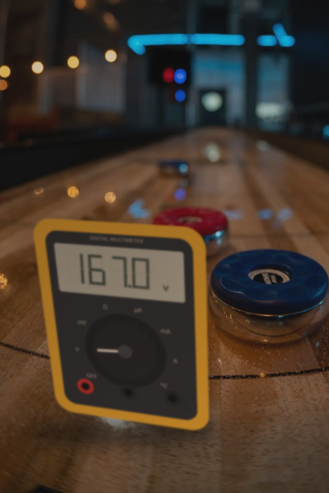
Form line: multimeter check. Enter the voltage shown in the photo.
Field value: 167.0 V
